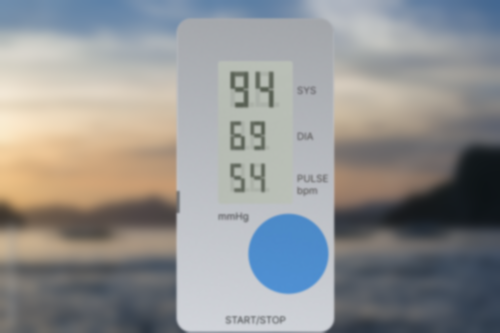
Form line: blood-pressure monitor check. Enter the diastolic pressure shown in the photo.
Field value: 69 mmHg
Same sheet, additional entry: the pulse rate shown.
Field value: 54 bpm
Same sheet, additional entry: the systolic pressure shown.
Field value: 94 mmHg
